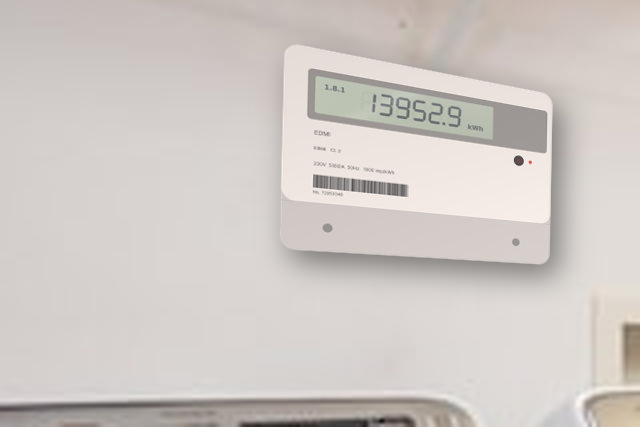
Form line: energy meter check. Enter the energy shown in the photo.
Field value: 13952.9 kWh
